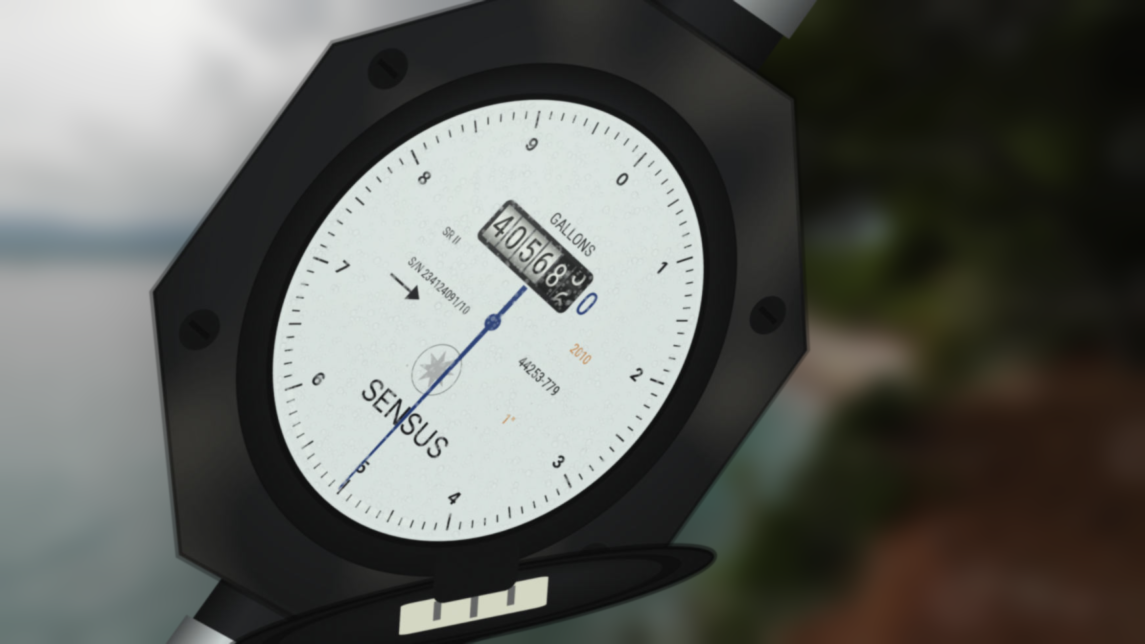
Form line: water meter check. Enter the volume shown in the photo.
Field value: 4056855.0 gal
